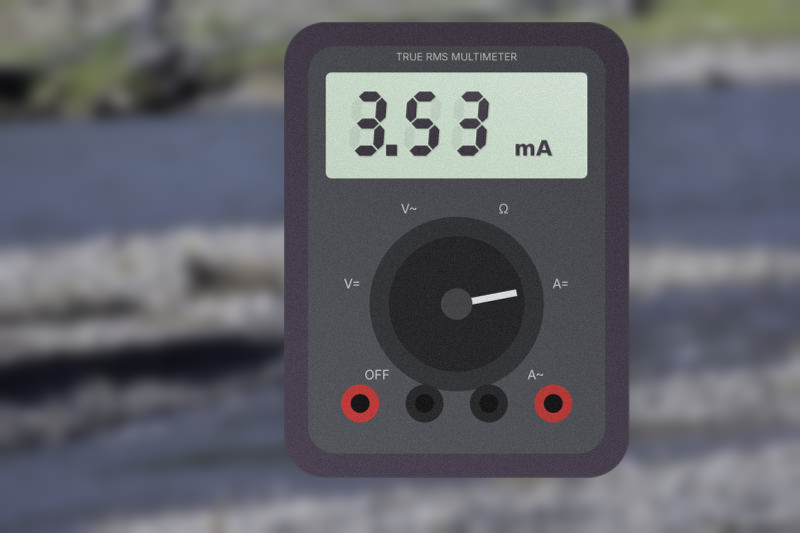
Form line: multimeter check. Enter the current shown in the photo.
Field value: 3.53 mA
